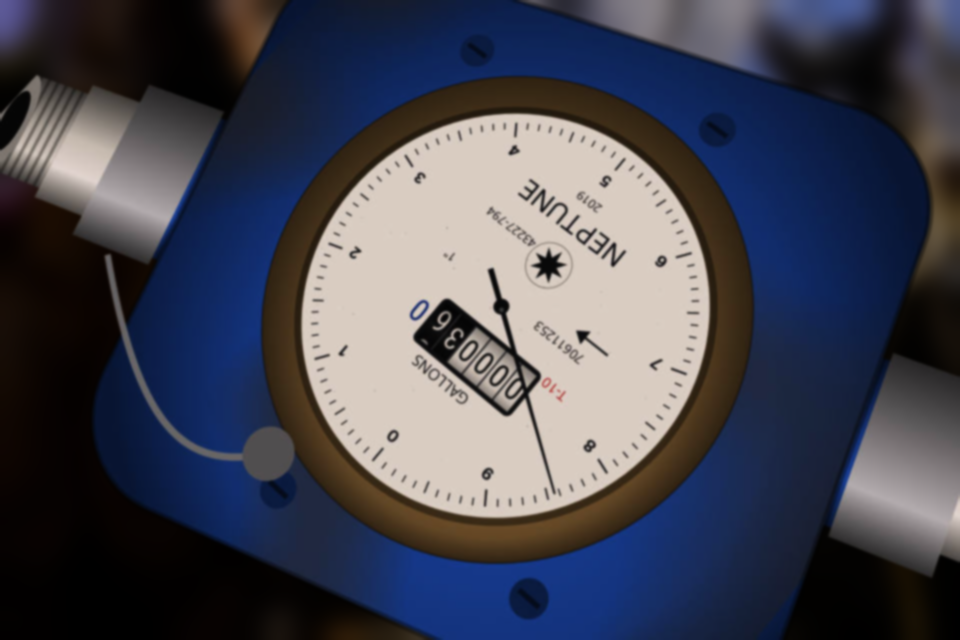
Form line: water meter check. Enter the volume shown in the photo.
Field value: 358.4 gal
